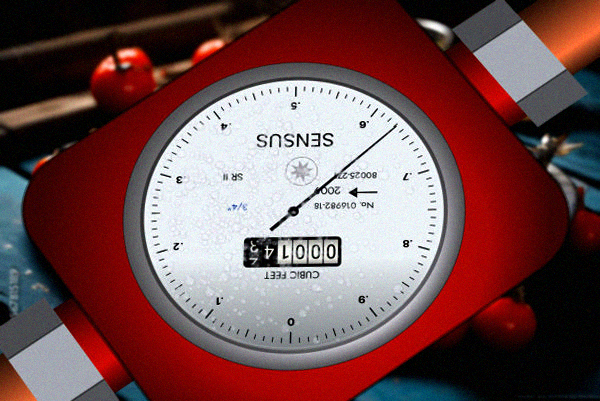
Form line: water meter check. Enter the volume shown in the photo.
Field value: 142.63 ft³
